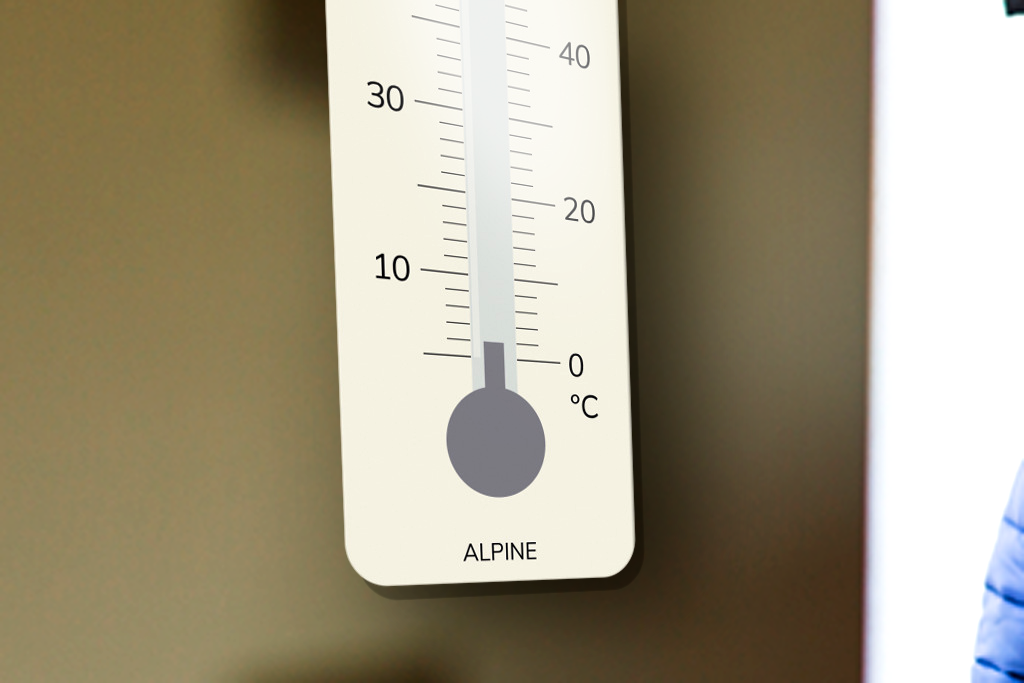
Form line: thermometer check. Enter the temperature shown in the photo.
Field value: 2 °C
